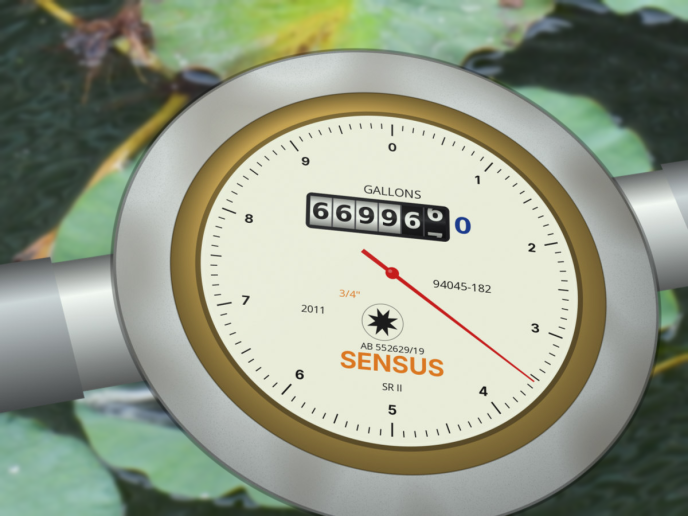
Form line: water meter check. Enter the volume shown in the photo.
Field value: 6699663.5 gal
